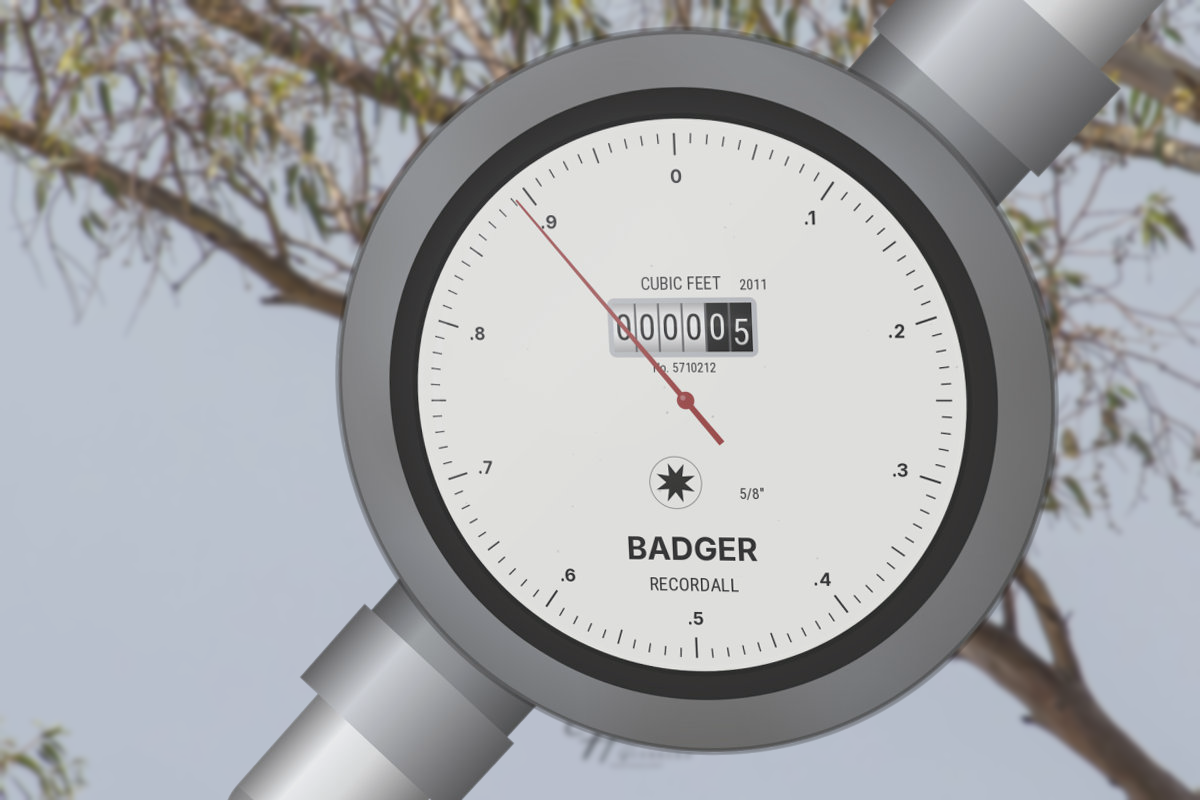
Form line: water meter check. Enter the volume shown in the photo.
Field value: 4.89 ft³
